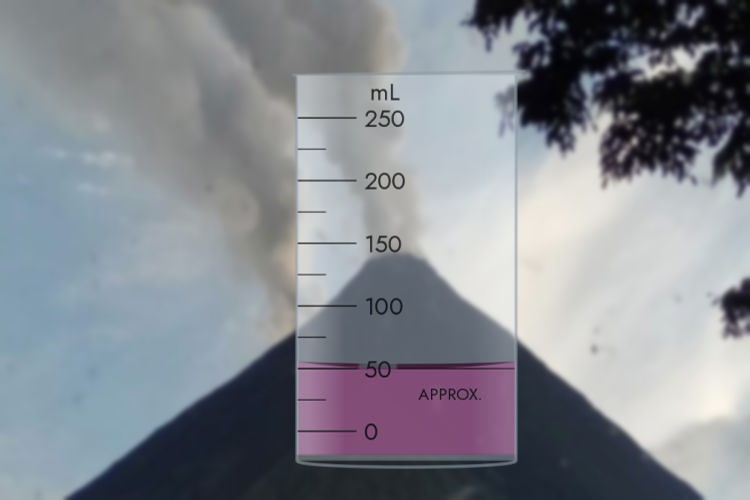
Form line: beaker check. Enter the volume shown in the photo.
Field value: 50 mL
